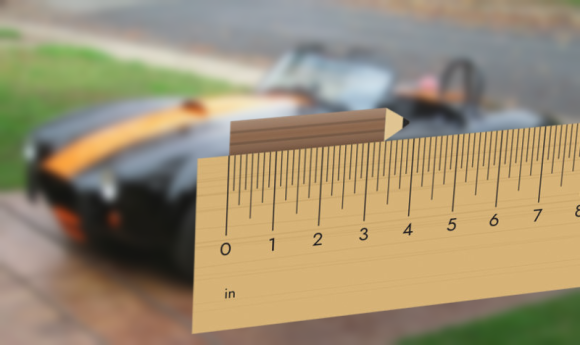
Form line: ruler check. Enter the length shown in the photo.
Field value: 3.875 in
